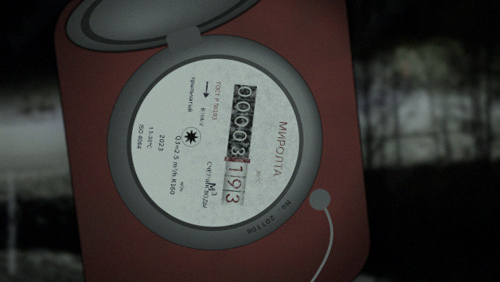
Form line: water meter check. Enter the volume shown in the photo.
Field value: 3.193 m³
